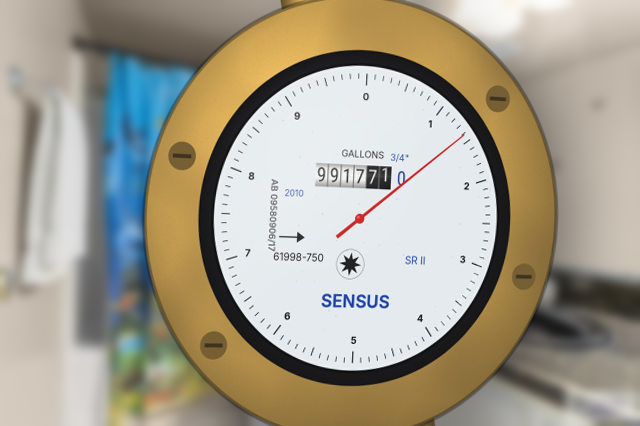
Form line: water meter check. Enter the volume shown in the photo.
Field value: 9917711.4 gal
